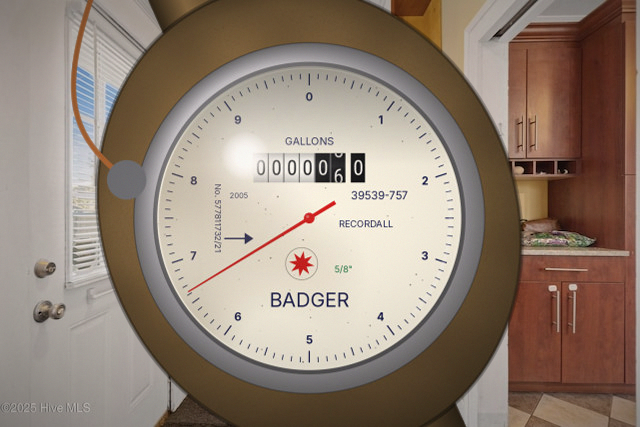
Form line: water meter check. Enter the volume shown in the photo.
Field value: 56.6 gal
